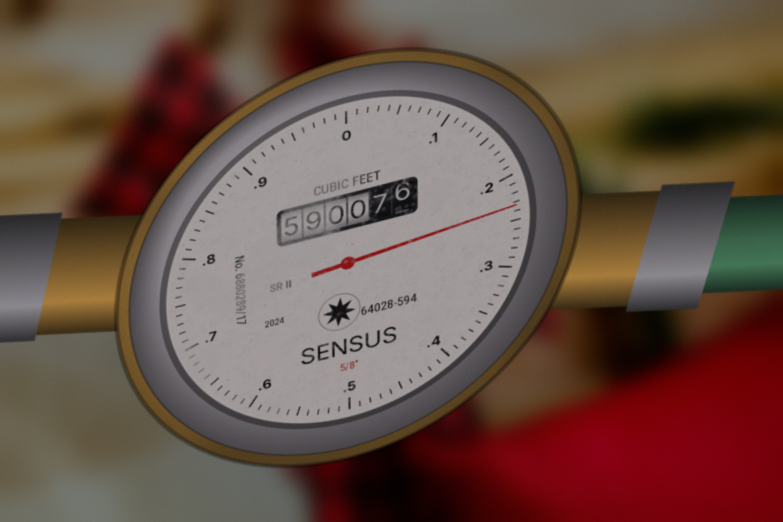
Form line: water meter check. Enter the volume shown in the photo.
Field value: 590076.23 ft³
